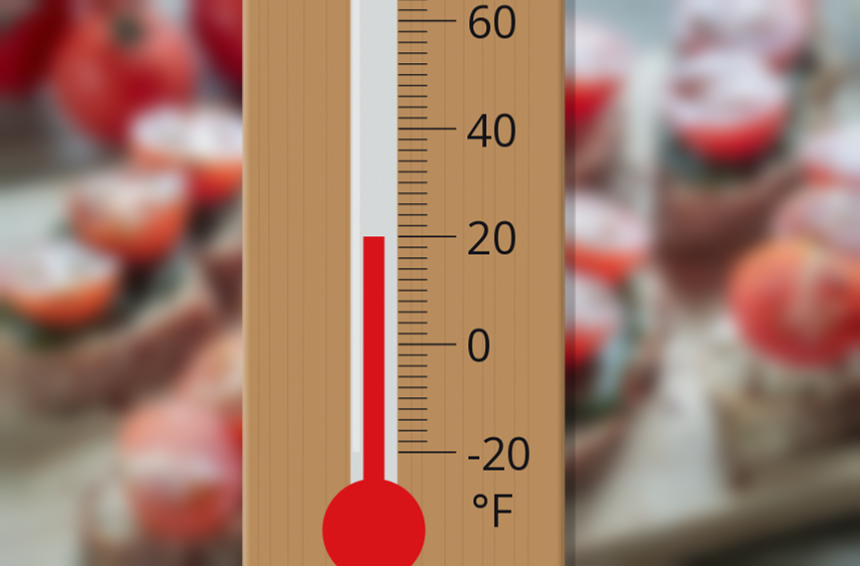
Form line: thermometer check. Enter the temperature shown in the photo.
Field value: 20 °F
